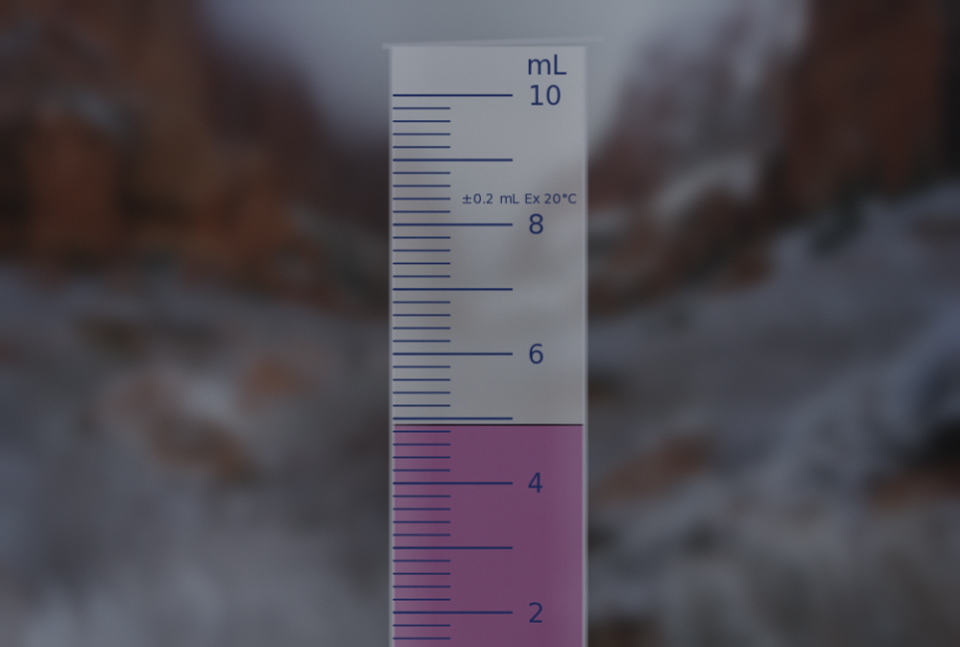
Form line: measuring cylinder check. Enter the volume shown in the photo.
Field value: 4.9 mL
